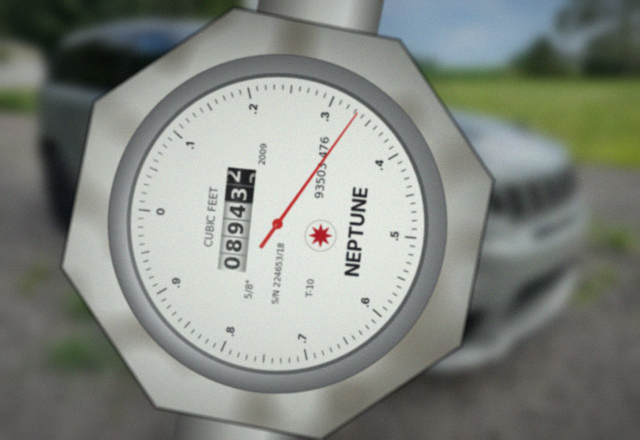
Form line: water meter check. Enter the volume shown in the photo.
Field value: 89432.33 ft³
